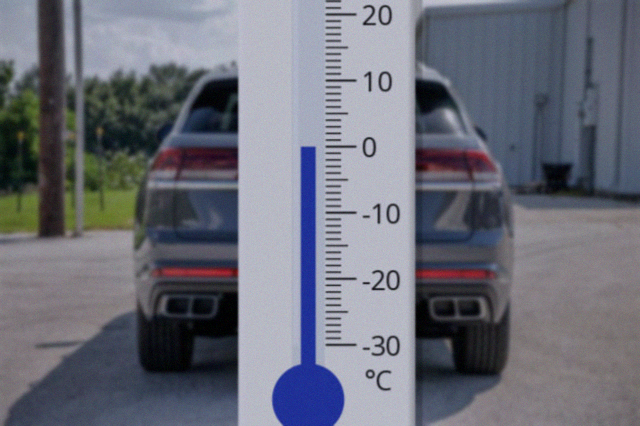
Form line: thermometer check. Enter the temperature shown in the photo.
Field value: 0 °C
